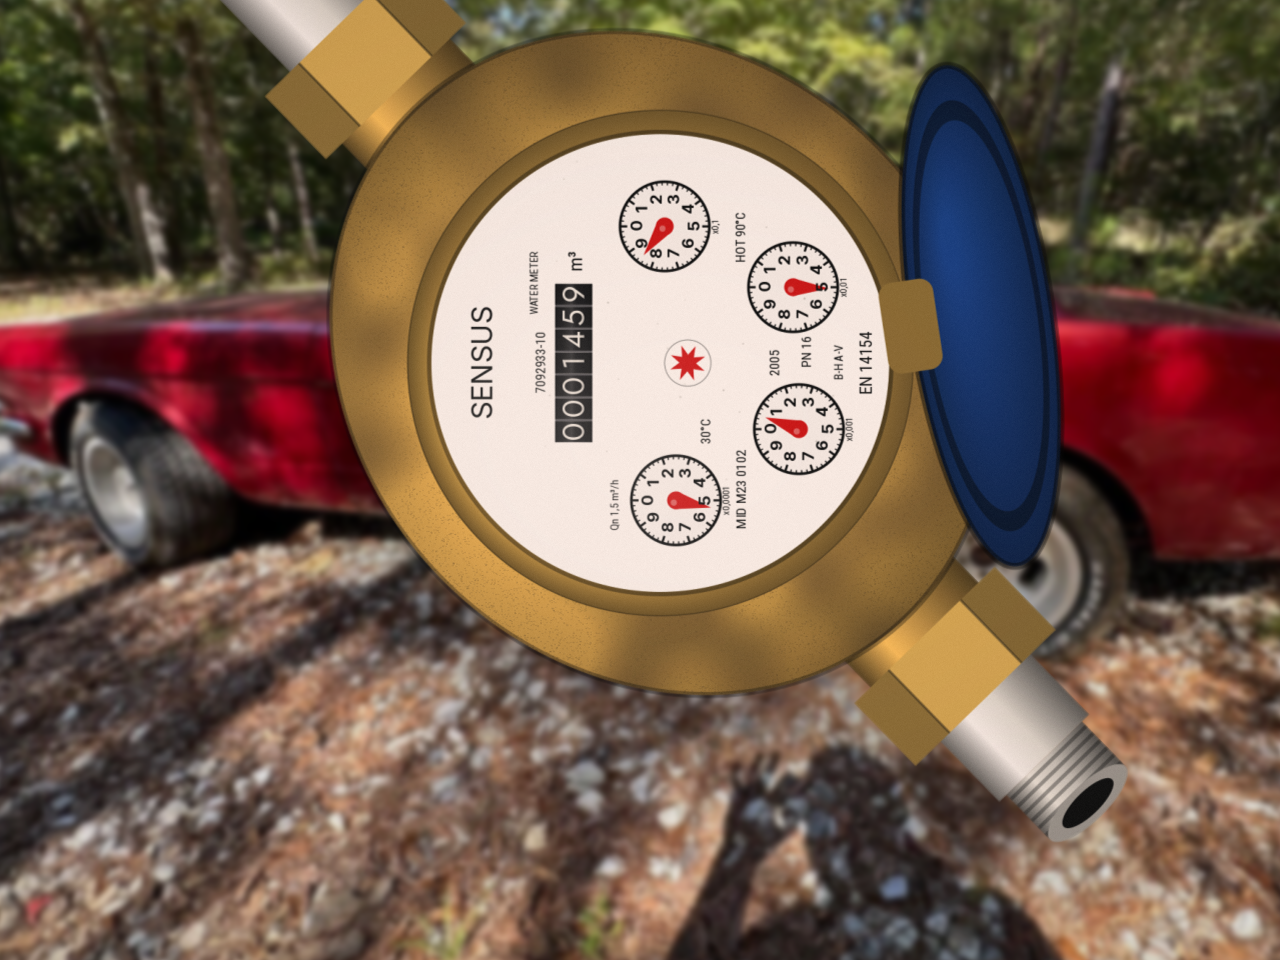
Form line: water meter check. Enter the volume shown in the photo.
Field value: 1459.8505 m³
